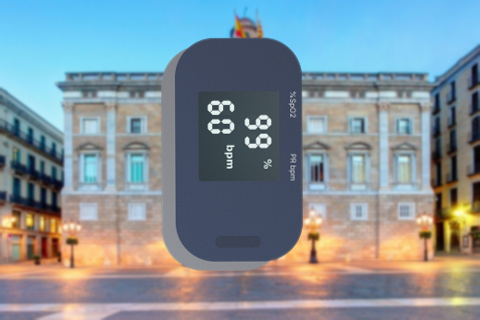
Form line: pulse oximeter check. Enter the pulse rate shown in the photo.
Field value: 60 bpm
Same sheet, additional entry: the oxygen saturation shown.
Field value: 99 %
